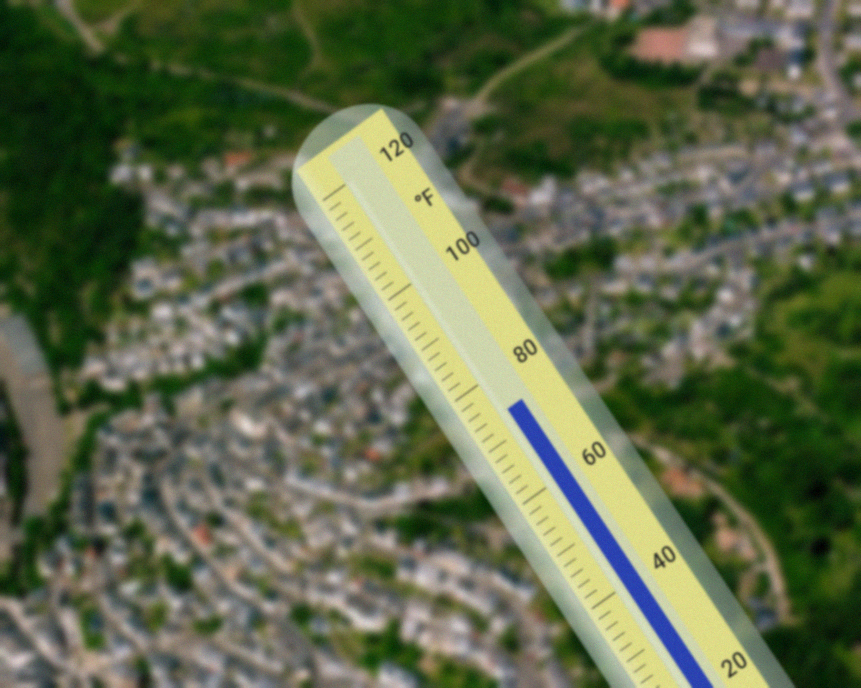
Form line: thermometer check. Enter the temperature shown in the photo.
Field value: 74 °F
